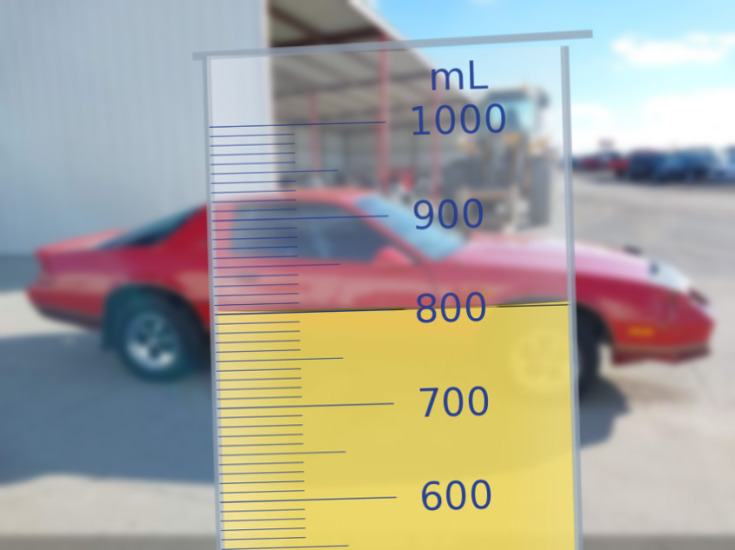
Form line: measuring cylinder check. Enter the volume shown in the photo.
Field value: 800 mL
